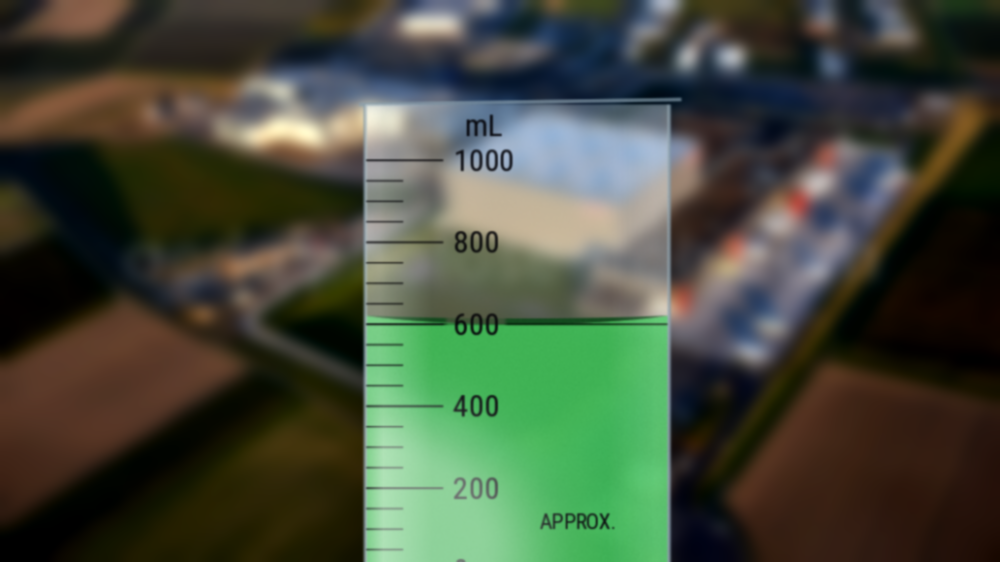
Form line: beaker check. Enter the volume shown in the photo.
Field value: 600 mL
